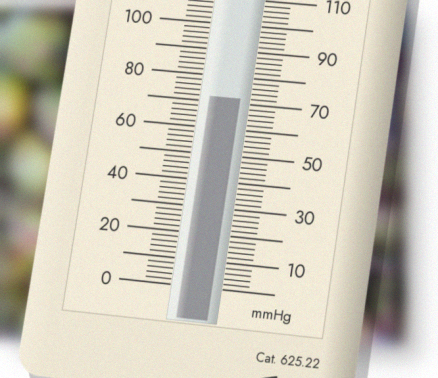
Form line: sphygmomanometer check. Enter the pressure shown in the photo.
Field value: 72 mmHg
